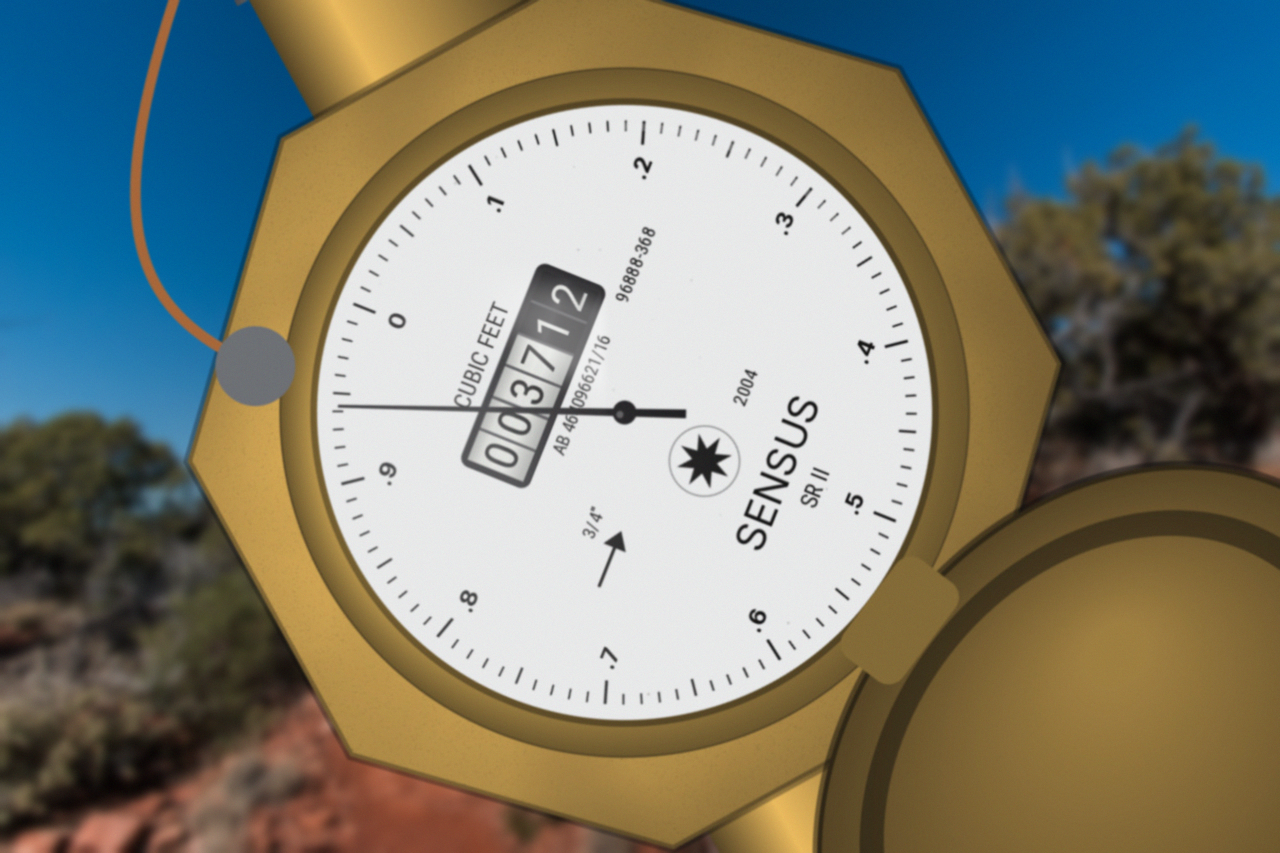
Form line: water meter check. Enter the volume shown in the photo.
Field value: 3711.94 ft³
